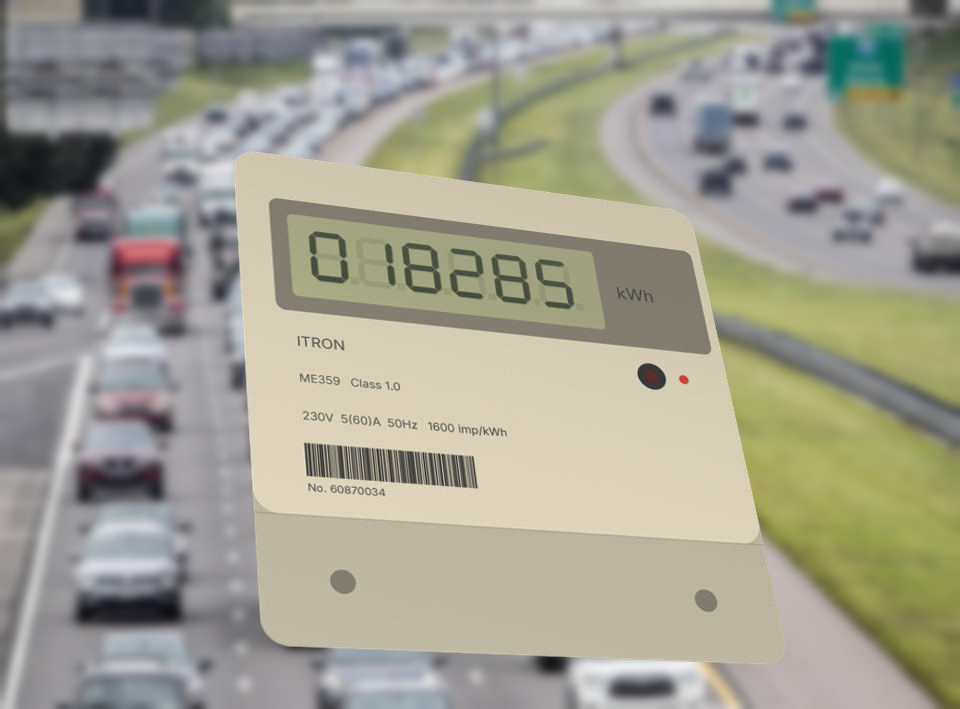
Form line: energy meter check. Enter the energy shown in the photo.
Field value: 18285 kWh
